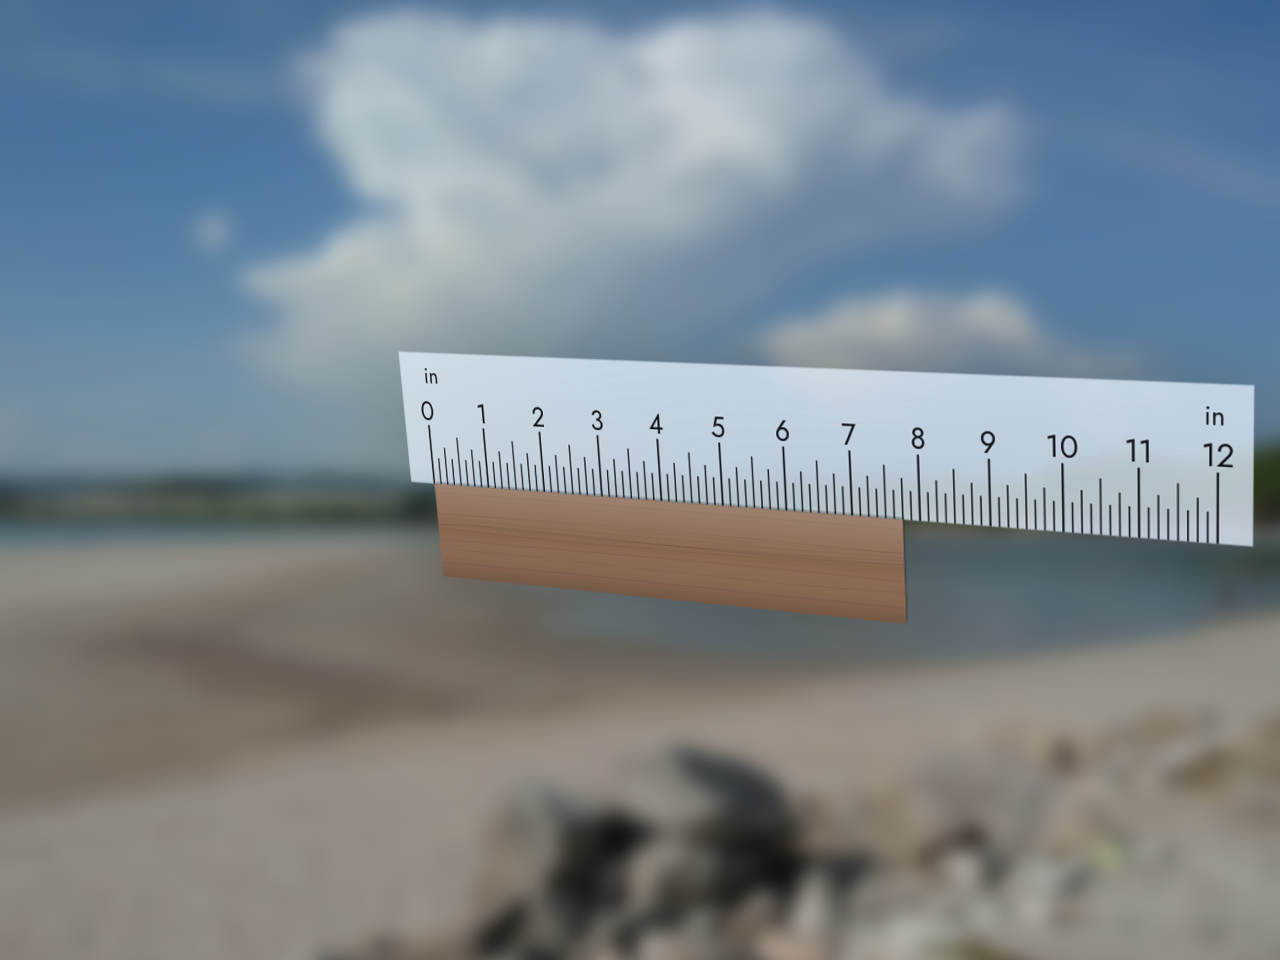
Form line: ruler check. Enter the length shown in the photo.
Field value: 7.75 in
